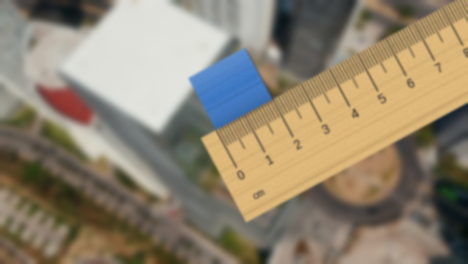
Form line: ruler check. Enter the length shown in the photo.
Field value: 2 cm
